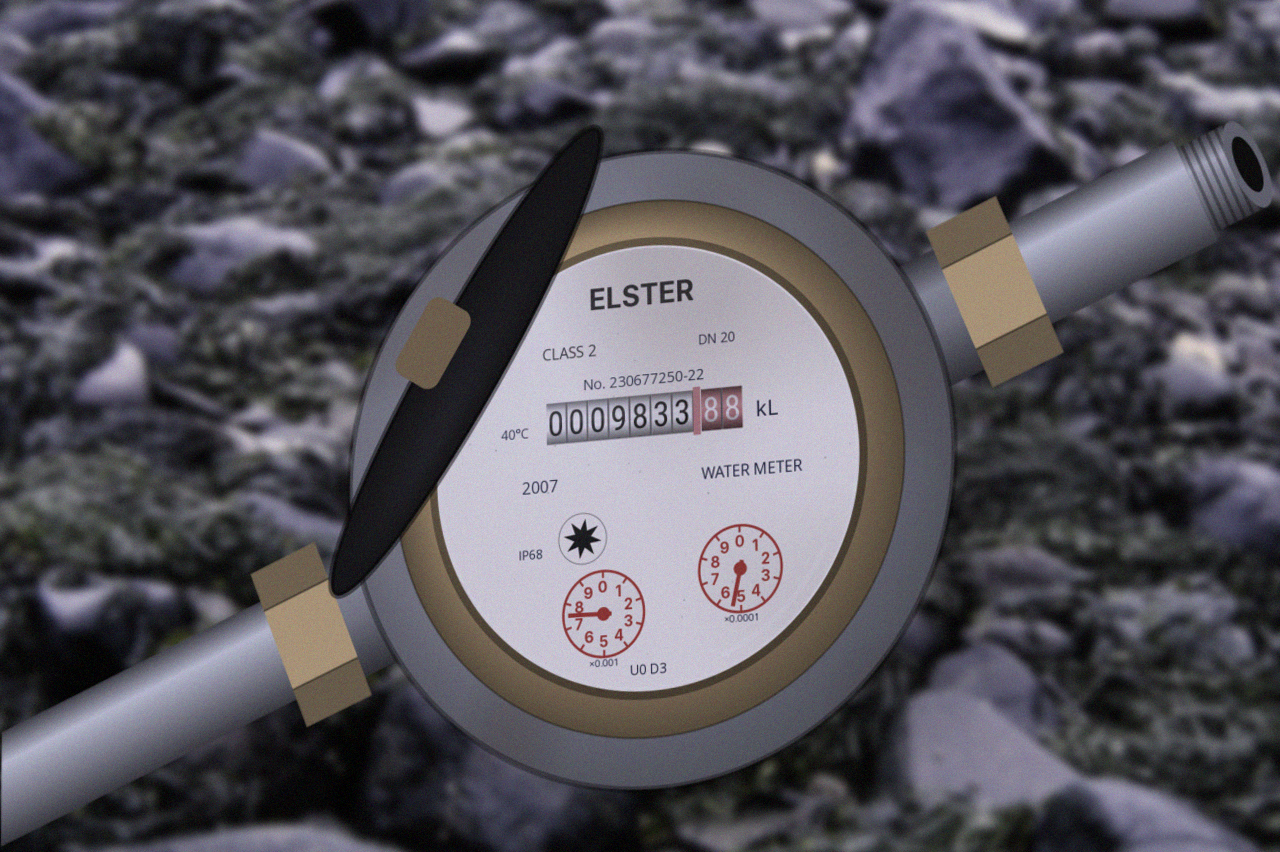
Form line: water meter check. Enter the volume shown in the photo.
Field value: 9833.8875 kL
